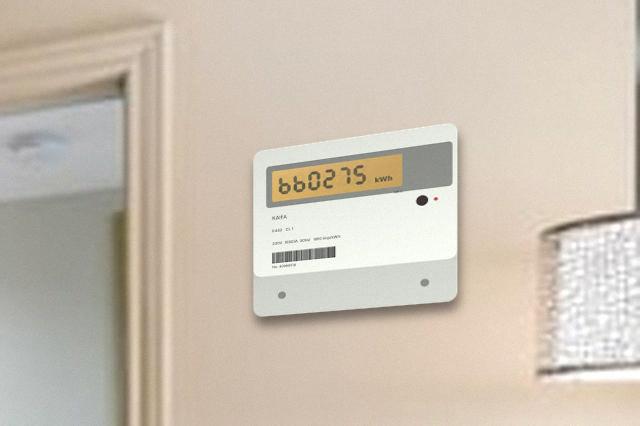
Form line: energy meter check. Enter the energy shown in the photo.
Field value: 660275 kWh
